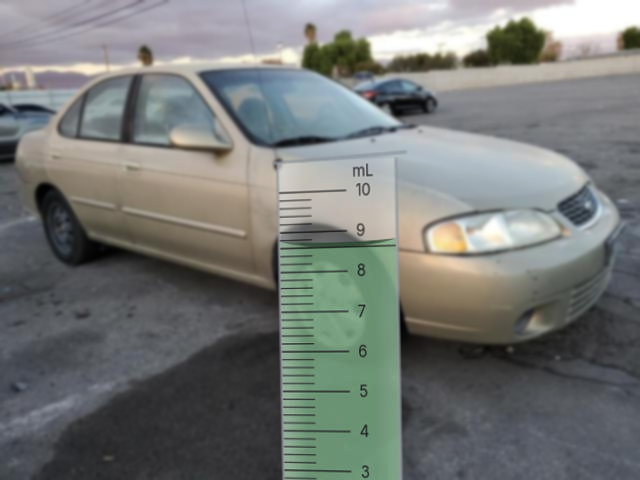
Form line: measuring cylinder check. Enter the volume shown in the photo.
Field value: 8.6 mL
